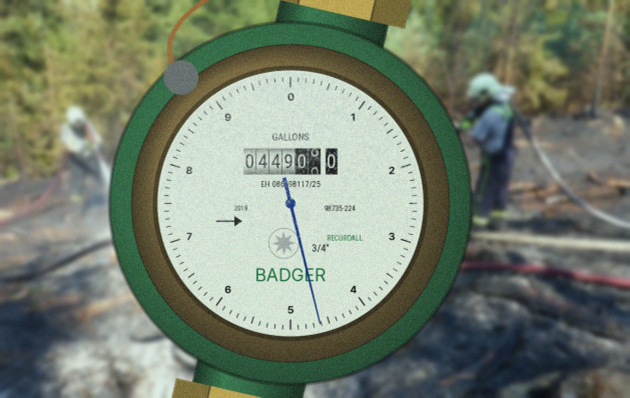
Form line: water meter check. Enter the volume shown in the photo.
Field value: 449084.6 gal
